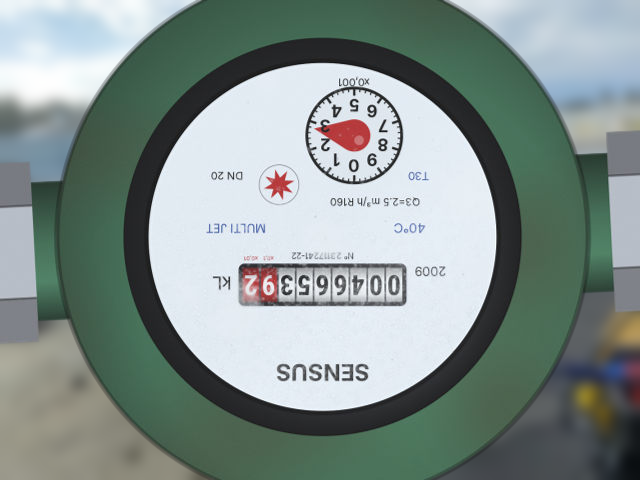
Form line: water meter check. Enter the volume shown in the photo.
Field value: 46653.922 kL
